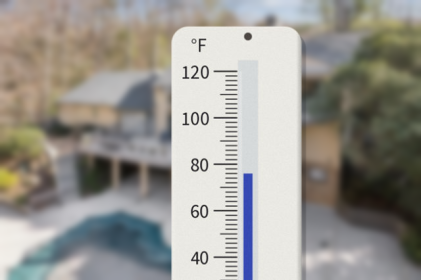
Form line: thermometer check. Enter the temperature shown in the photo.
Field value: 76 °F
